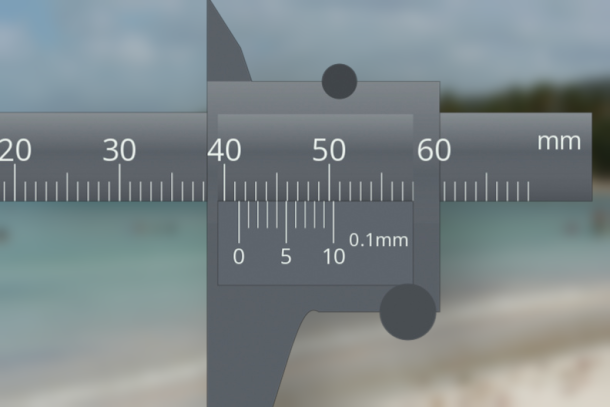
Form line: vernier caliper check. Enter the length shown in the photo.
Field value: 41.4 mm
